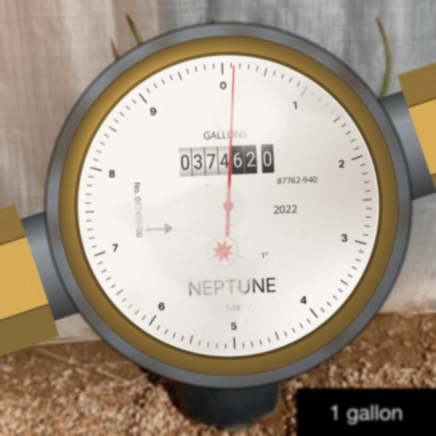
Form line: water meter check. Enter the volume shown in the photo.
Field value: 374620.1 gal
